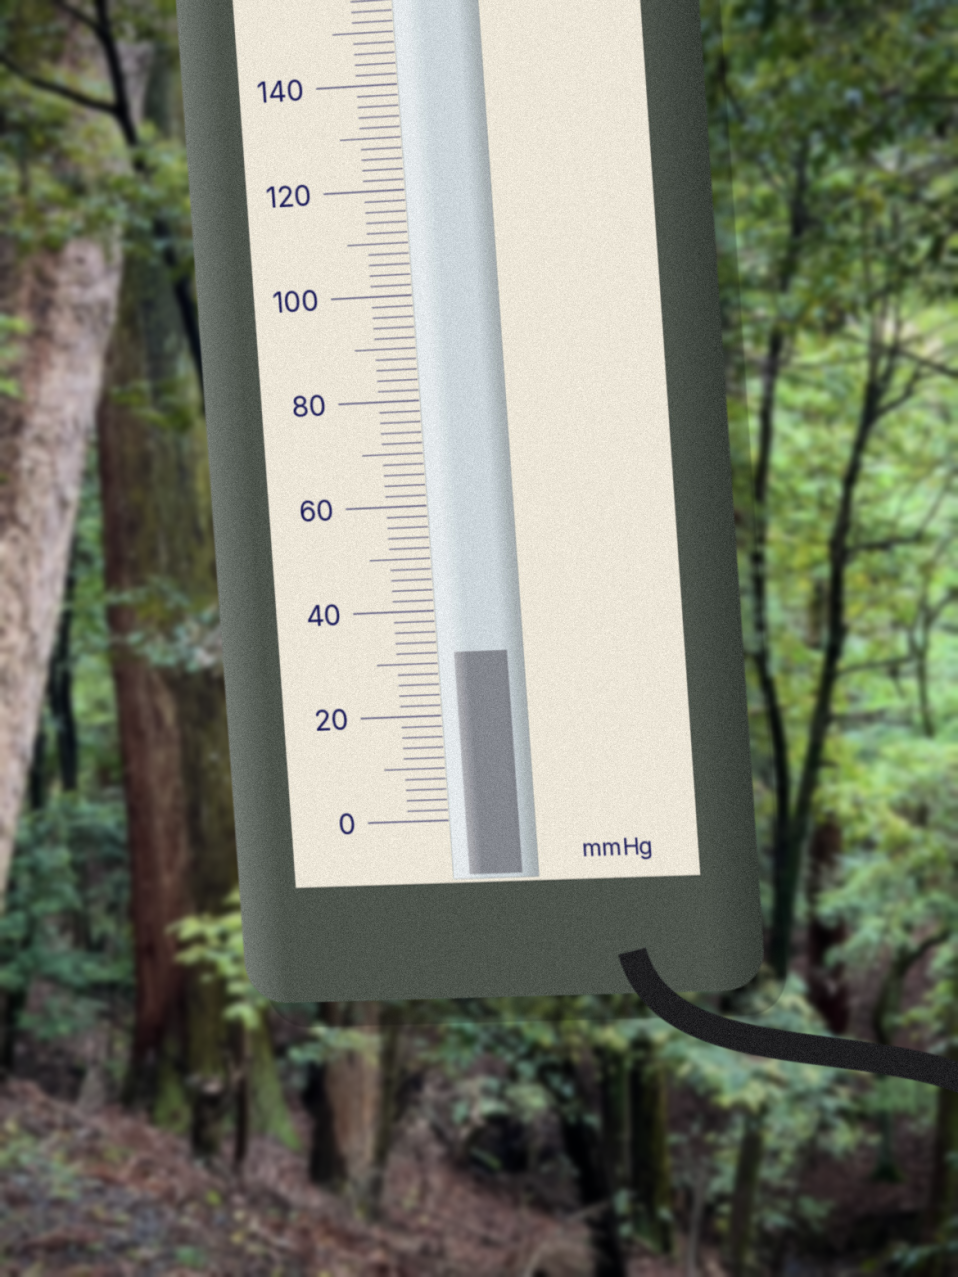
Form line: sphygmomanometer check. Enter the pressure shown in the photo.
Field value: 32 mmHg
